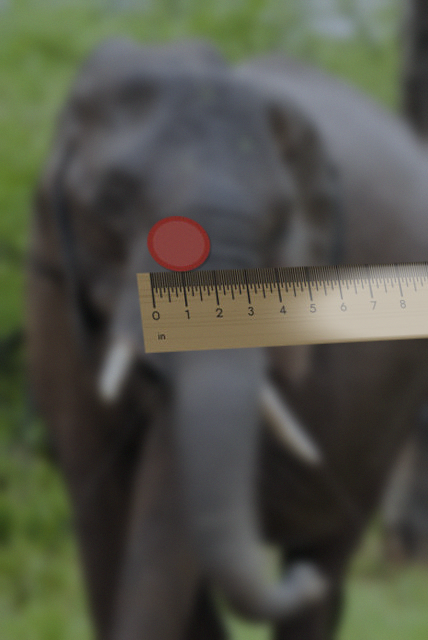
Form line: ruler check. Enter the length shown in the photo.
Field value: 2 in
